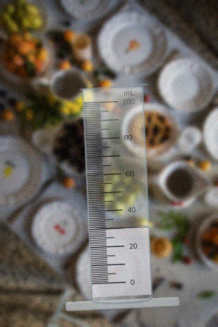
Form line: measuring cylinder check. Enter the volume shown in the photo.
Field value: 30 mL
